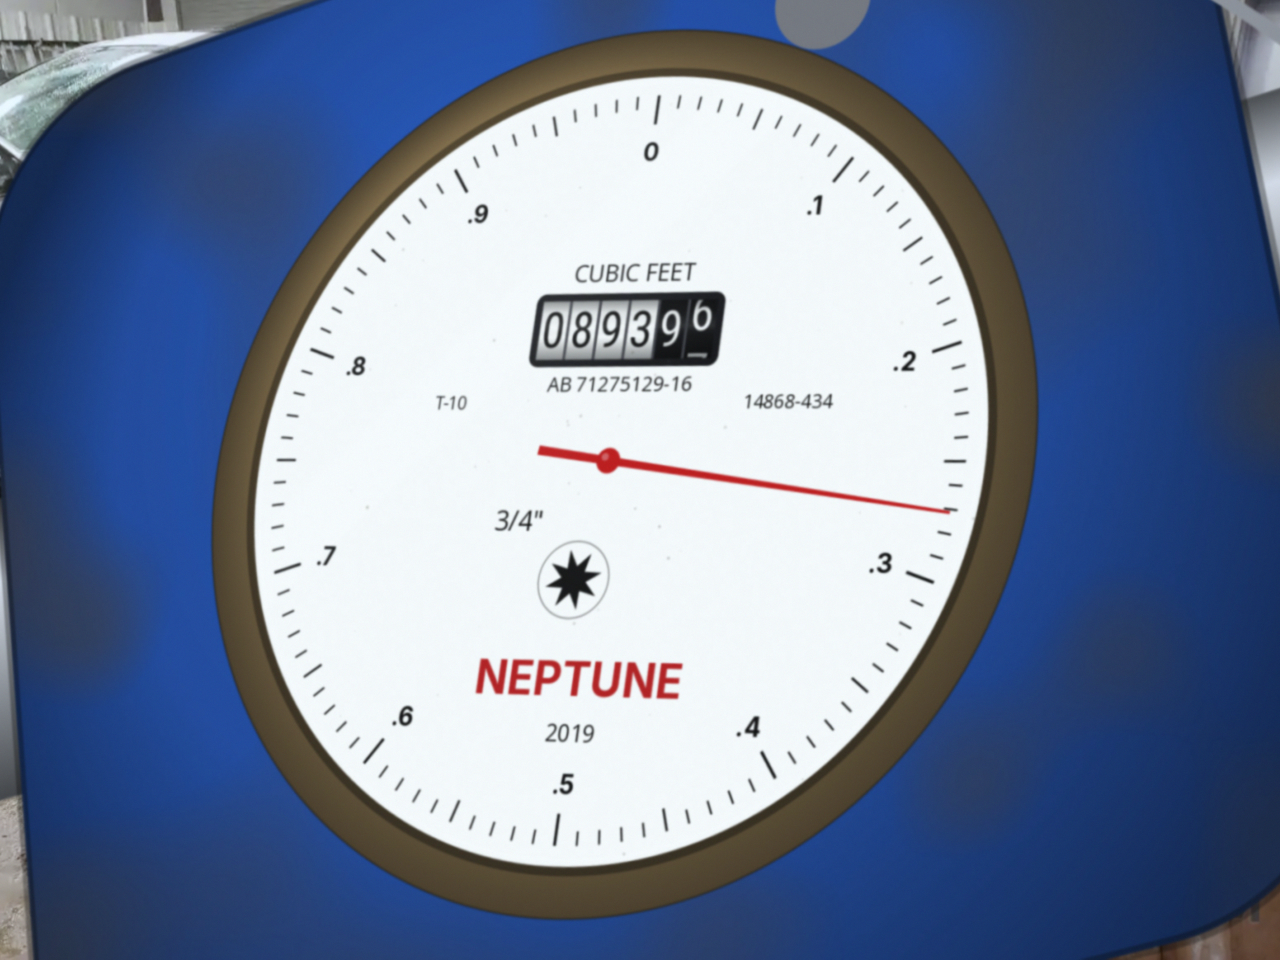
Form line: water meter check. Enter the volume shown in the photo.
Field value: 89396.27 ft³
